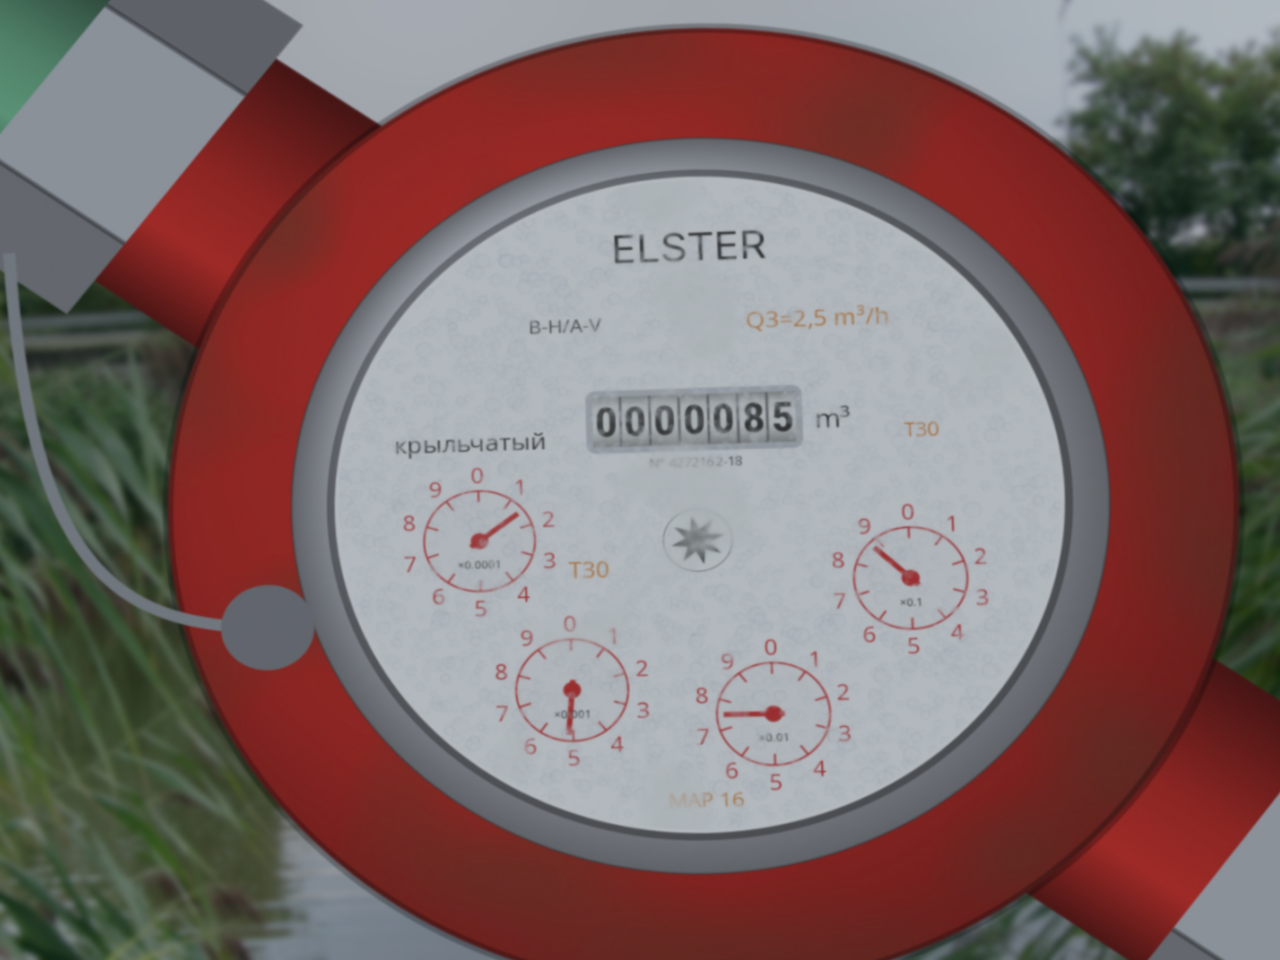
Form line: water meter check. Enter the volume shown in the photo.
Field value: 85.8751 m³
